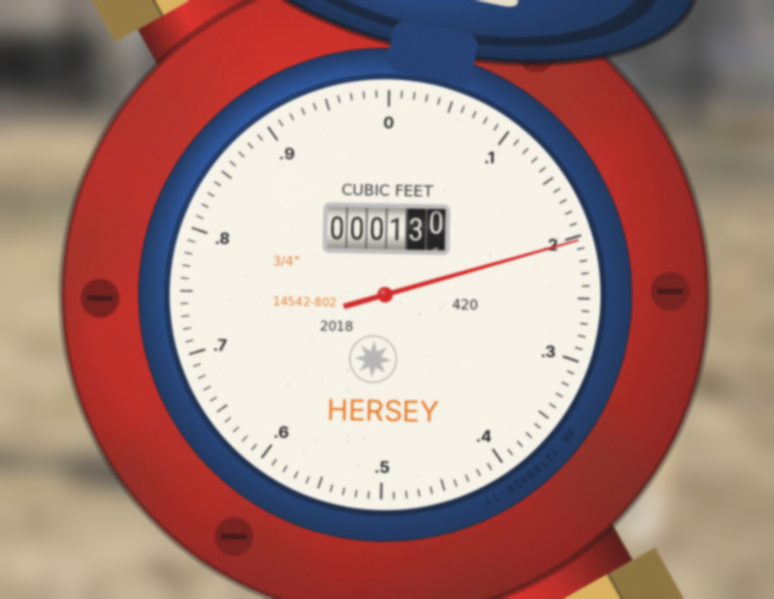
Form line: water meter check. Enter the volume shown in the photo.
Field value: 130.20 ft³
